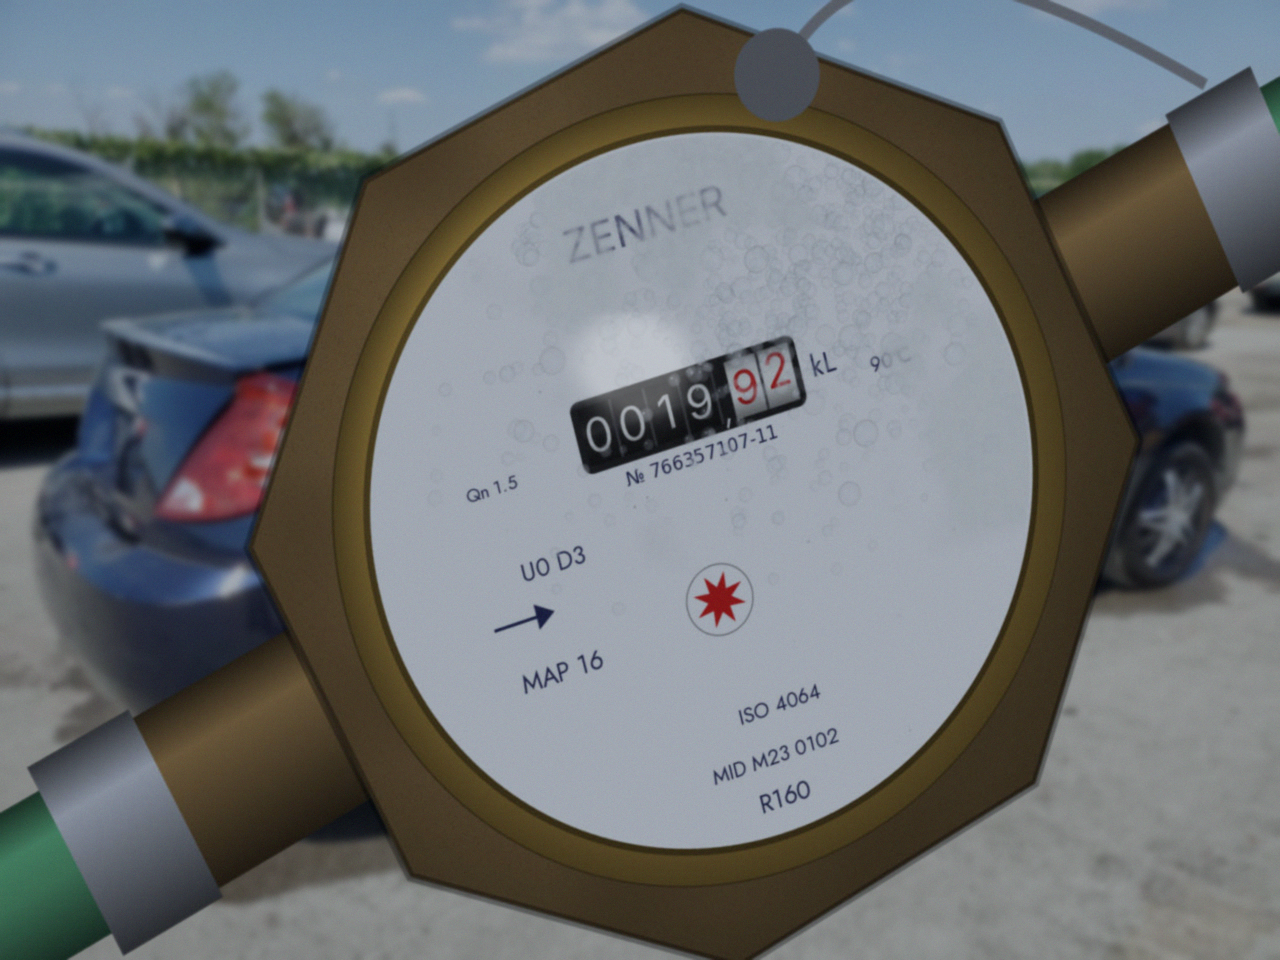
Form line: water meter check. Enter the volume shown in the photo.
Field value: 19.92 kL
